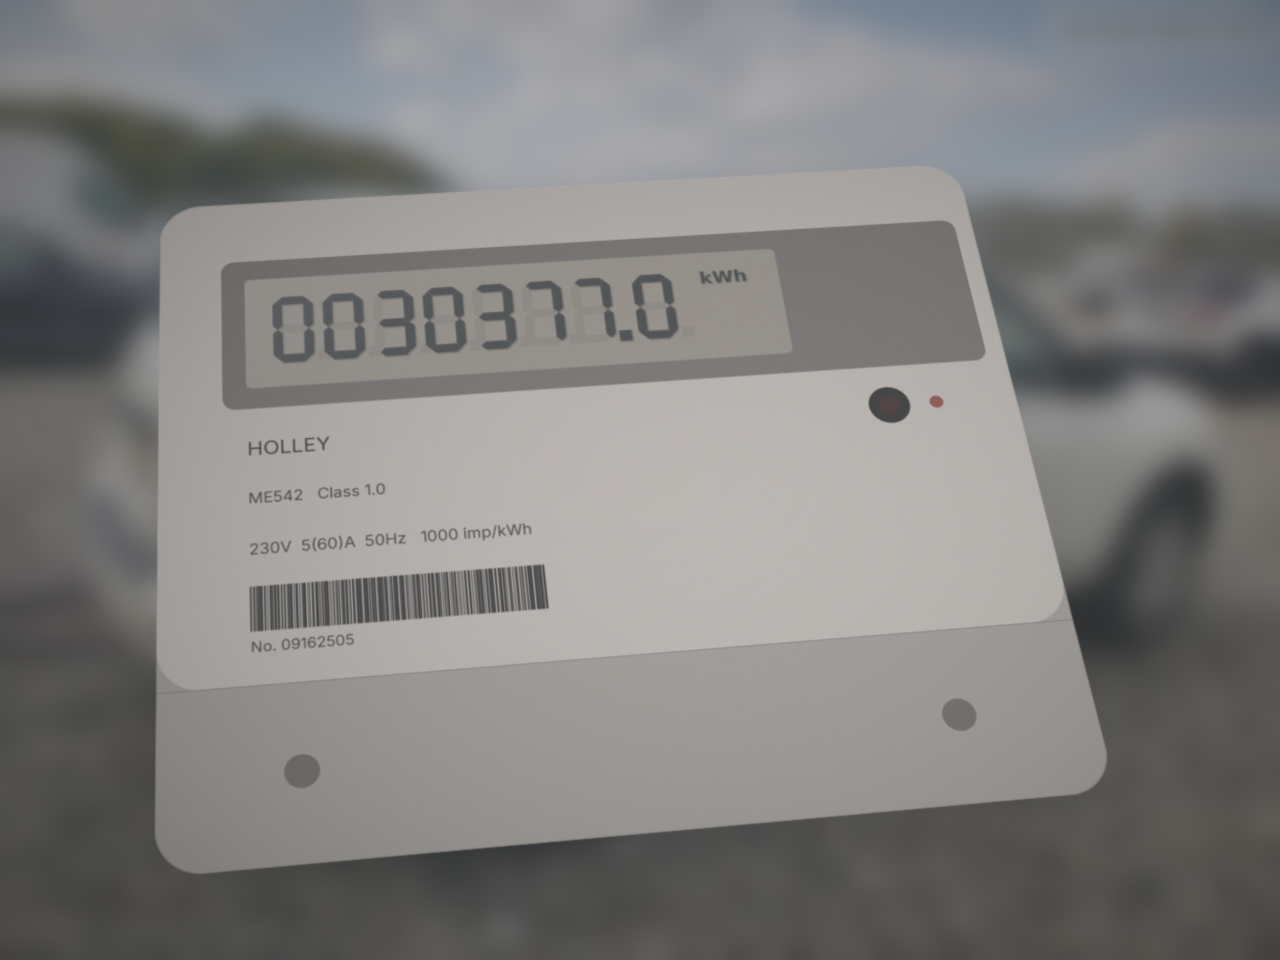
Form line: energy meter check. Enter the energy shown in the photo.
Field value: 30377.0 kWh
